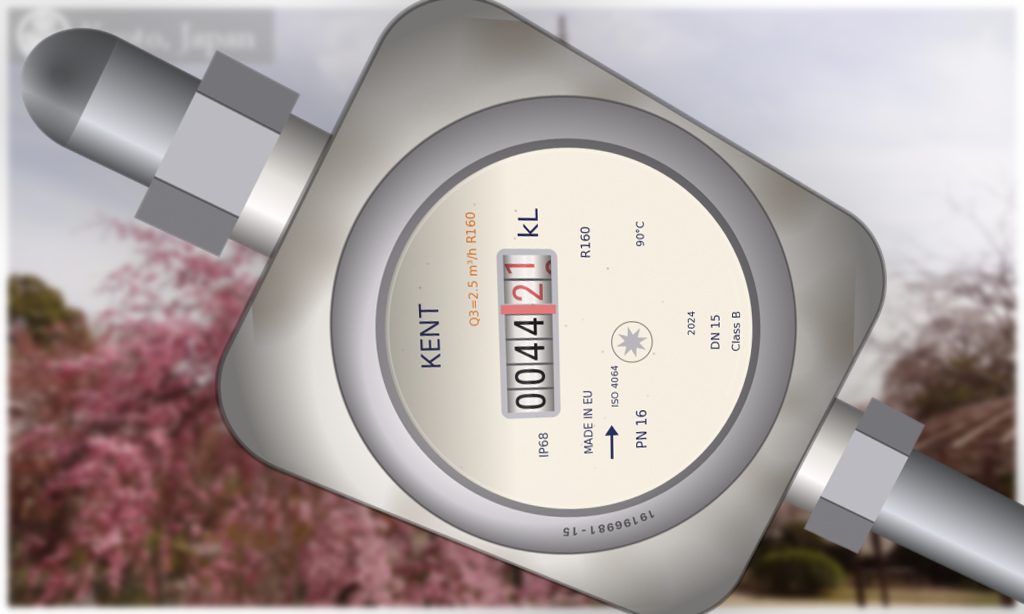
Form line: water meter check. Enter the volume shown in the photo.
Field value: 44.21 kL
